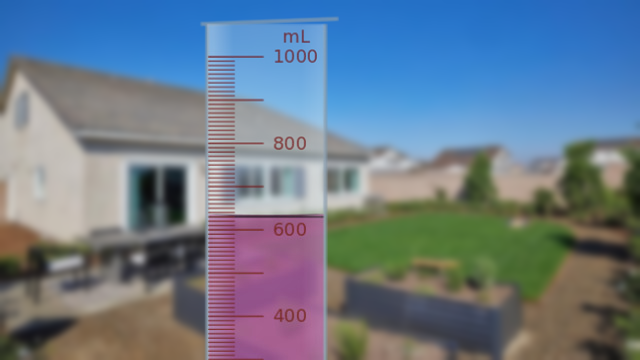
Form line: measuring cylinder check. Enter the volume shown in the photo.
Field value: 630 mL
